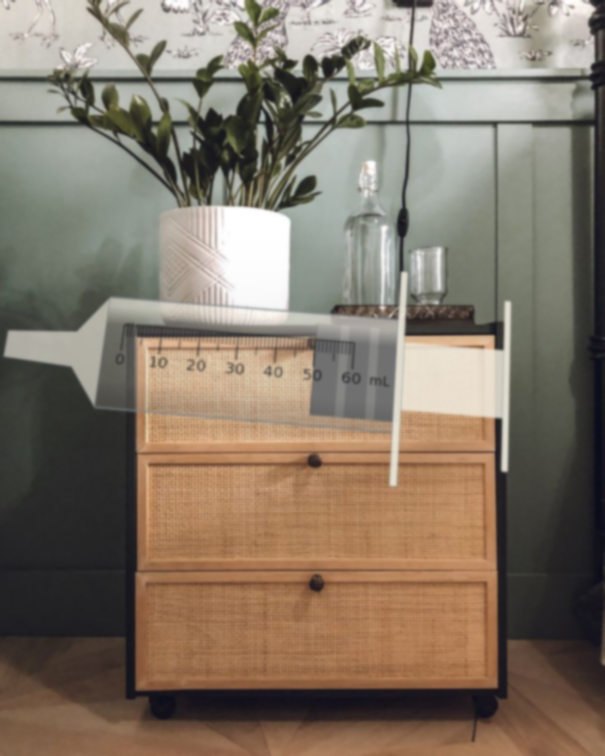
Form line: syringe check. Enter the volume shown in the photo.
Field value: 50 mL
